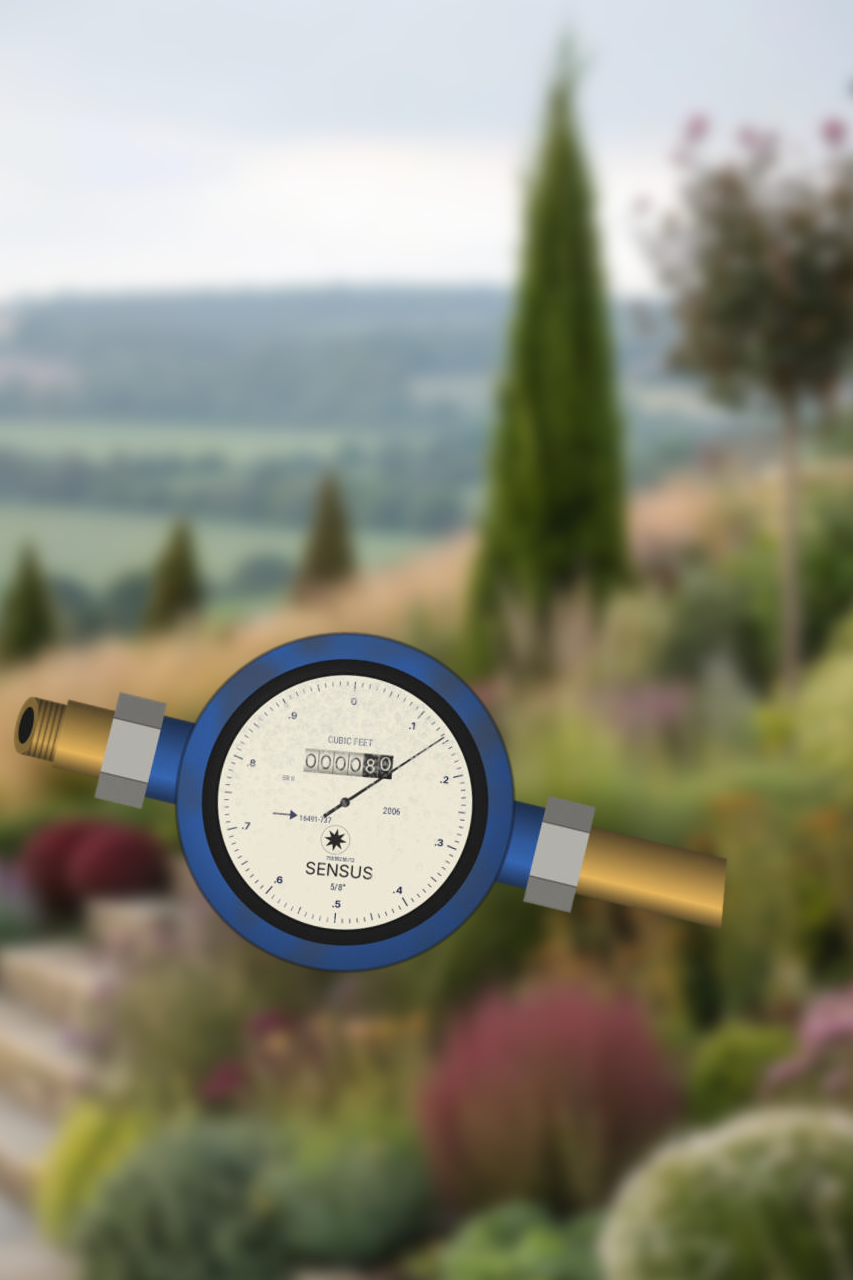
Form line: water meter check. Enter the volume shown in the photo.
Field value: 80.14 ft³
